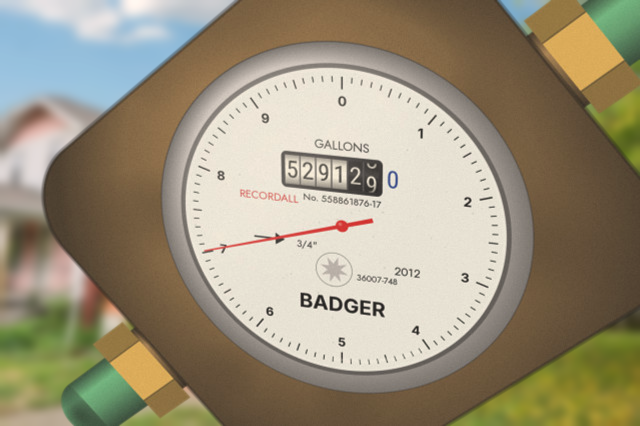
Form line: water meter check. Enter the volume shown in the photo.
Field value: 5291287.0 gal
